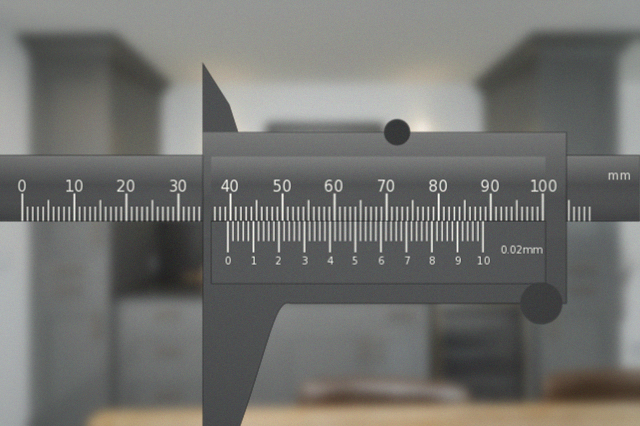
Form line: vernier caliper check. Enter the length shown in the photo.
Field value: 39.5 mm
